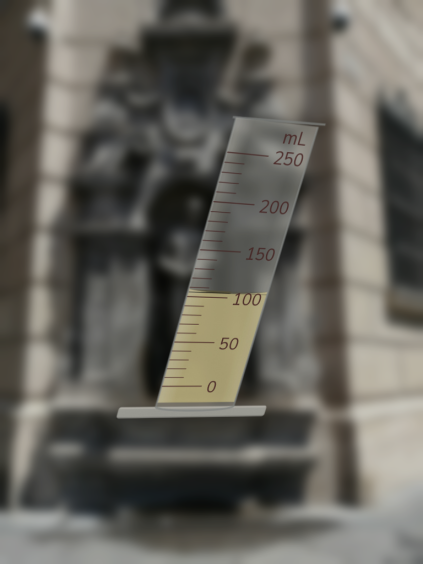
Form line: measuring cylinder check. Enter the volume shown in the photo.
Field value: 105 mL
